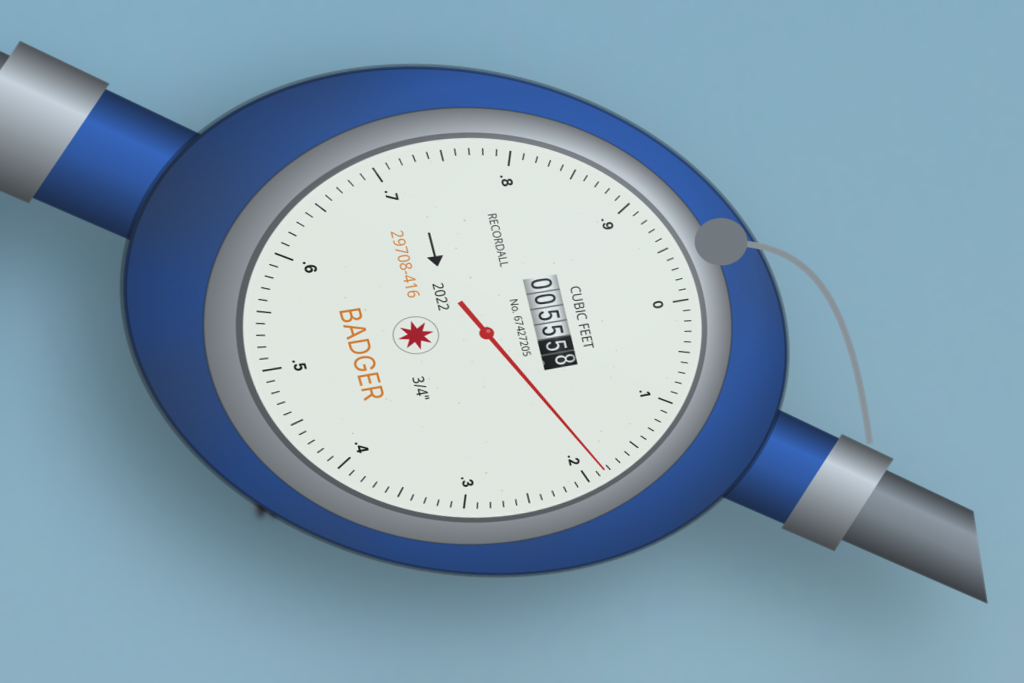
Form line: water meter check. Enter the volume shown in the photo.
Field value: 5558.18 ft³
